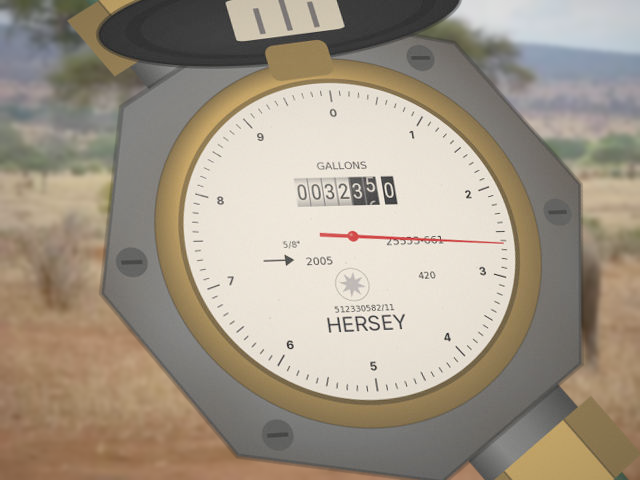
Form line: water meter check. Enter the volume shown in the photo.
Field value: 32352.6 gal
